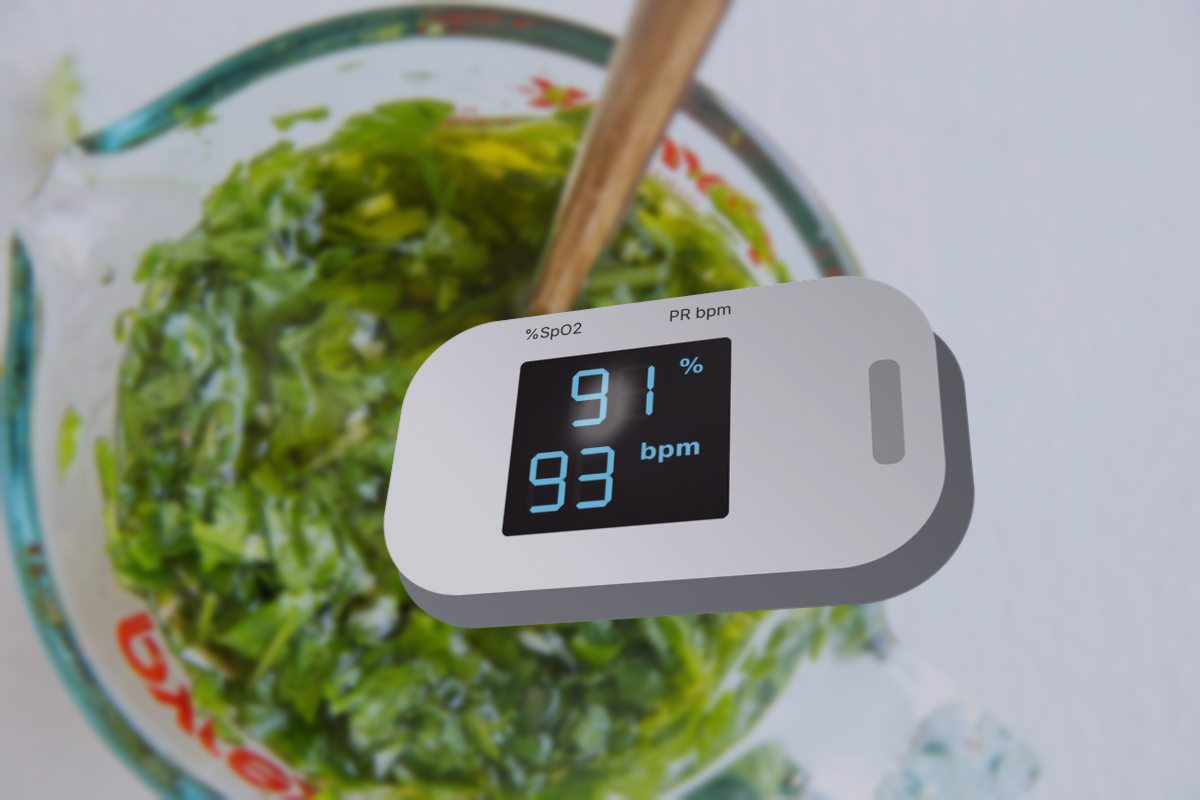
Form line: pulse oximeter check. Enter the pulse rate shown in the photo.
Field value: 93 bpm
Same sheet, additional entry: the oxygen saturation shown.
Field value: 91 %
